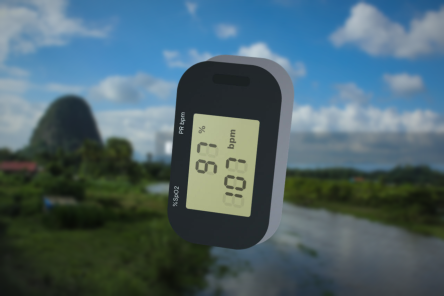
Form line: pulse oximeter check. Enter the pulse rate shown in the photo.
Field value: 107 bpm
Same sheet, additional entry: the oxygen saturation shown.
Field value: 97 %
